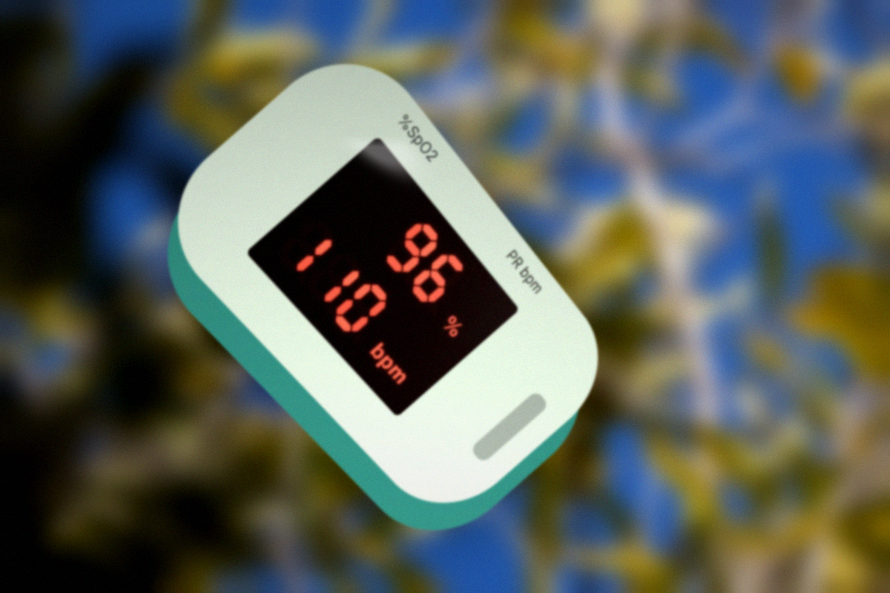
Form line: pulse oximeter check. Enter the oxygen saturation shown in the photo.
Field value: 96 %
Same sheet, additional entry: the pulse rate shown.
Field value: 110 bpm
